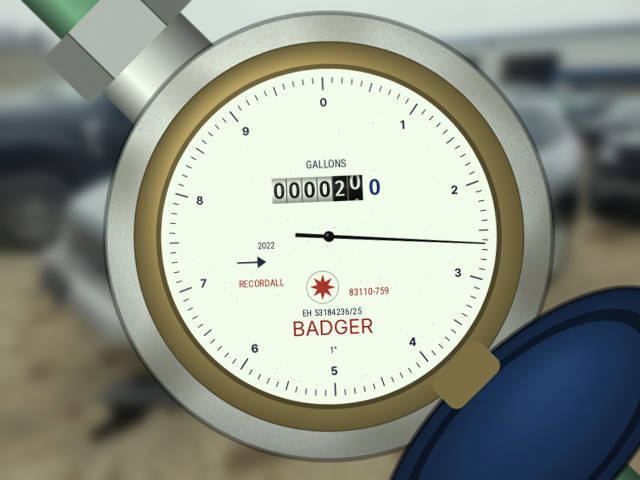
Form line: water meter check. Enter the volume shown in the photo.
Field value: 202.6 gal
